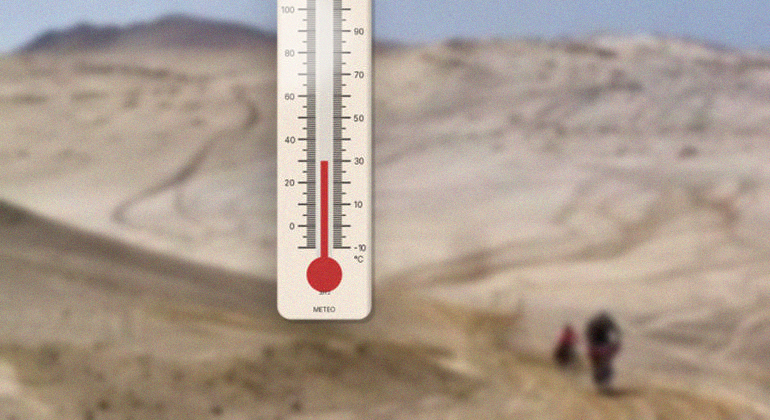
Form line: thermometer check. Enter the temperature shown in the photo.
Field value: 30 °C
